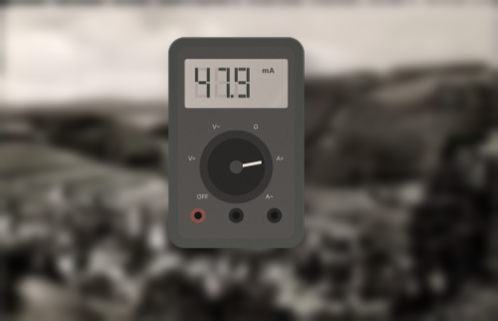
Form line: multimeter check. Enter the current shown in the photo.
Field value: 47.9 mA
